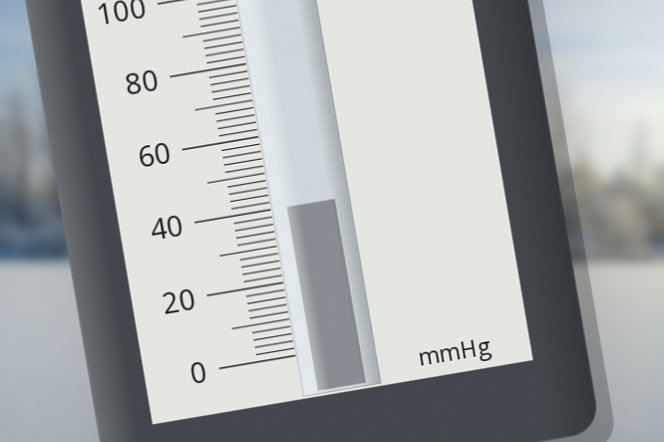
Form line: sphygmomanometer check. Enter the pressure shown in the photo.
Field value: 40 mmHg
